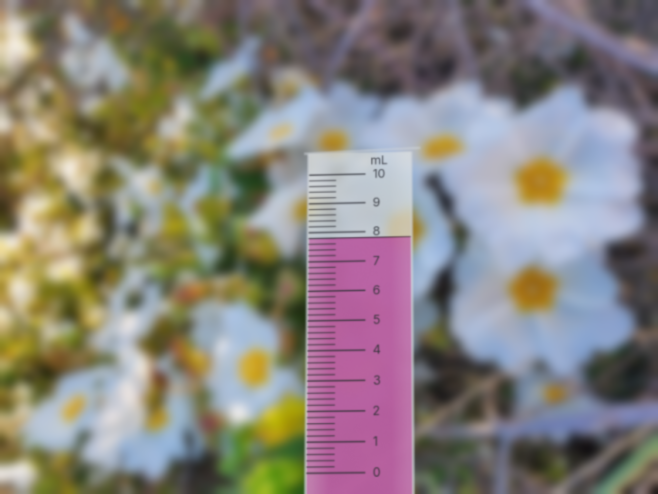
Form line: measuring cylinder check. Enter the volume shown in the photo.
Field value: 7.8 mL
